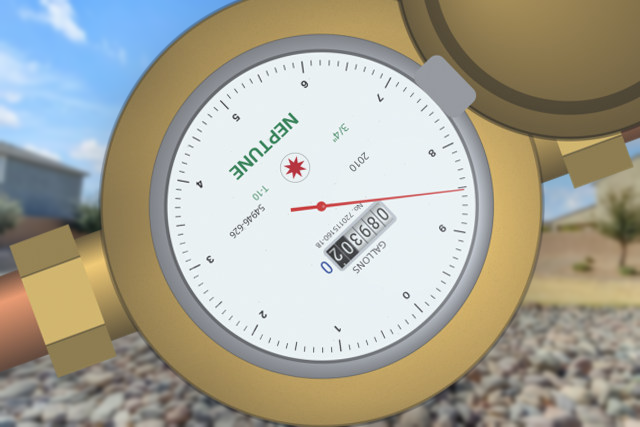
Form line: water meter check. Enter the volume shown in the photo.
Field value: 893018.5 gal
